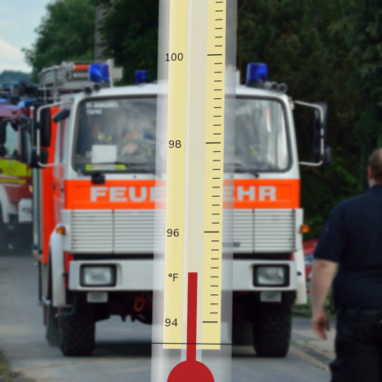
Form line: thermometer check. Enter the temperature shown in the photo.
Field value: 95.1 °F
